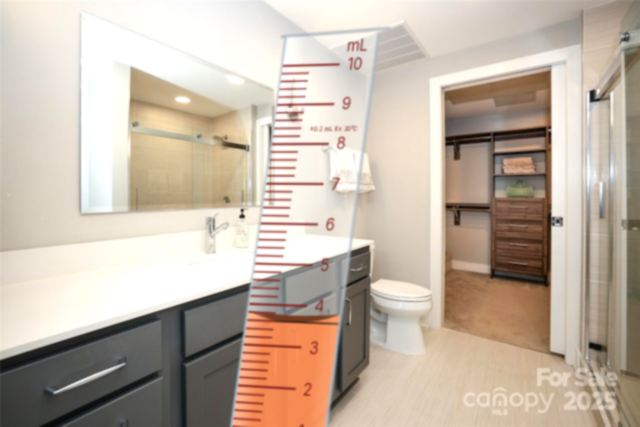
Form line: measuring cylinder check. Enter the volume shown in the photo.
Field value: 3.6 mL
